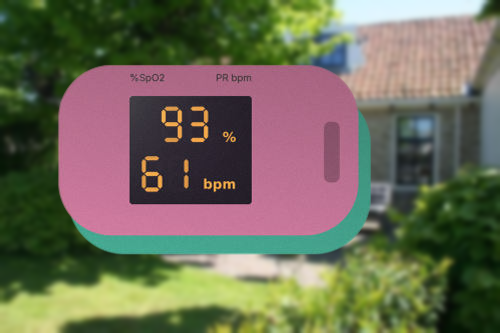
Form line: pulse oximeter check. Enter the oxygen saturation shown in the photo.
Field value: 93 %
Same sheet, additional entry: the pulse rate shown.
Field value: 61 bpm
